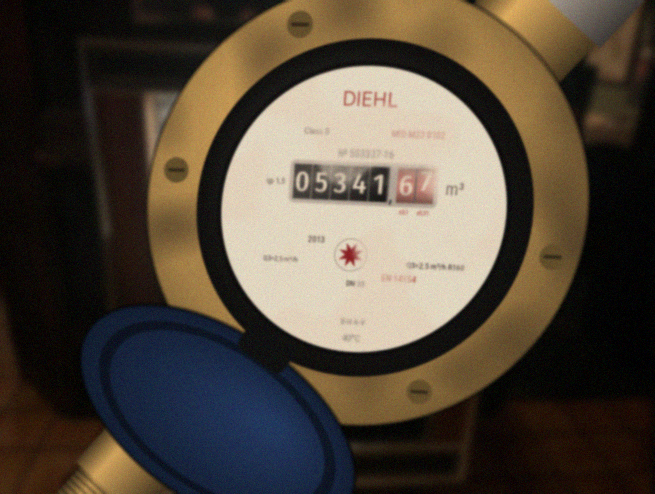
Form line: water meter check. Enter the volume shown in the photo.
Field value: 5341.67 m³
